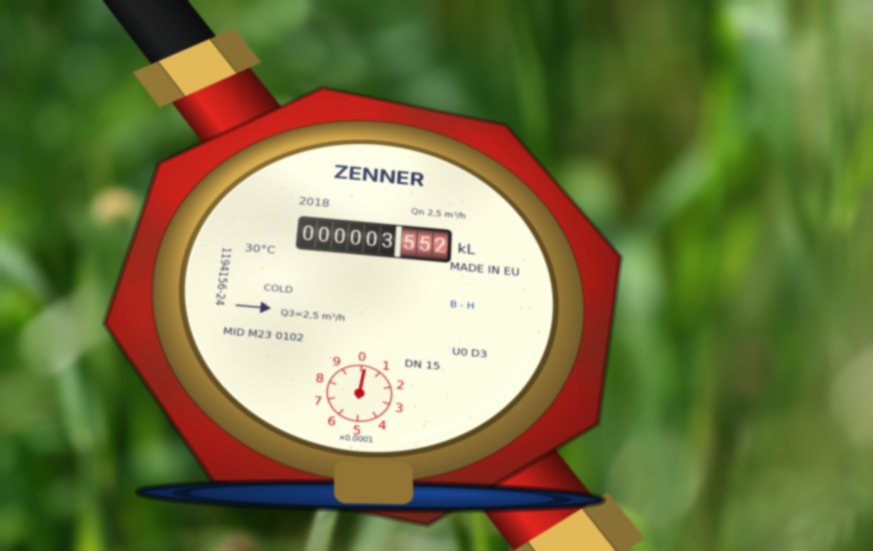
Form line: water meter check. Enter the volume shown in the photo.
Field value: 3.5520 kL
